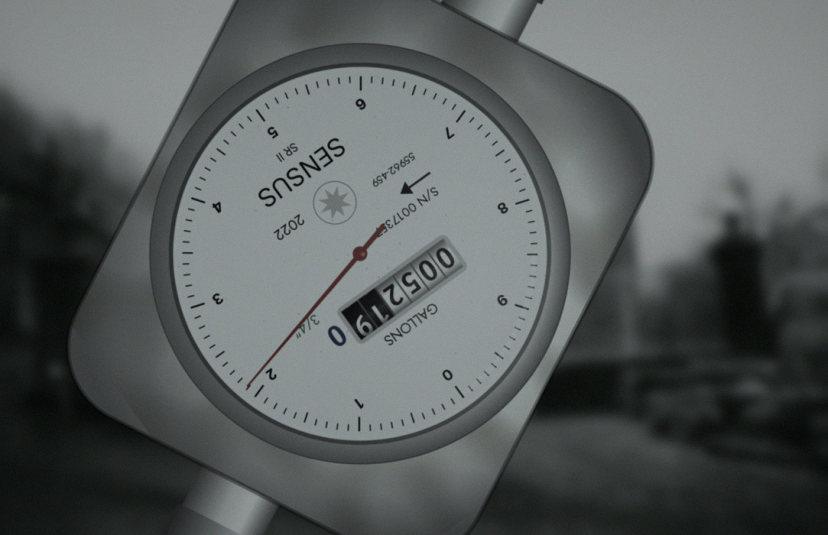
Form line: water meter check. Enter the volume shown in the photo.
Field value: 52192.1 gal
